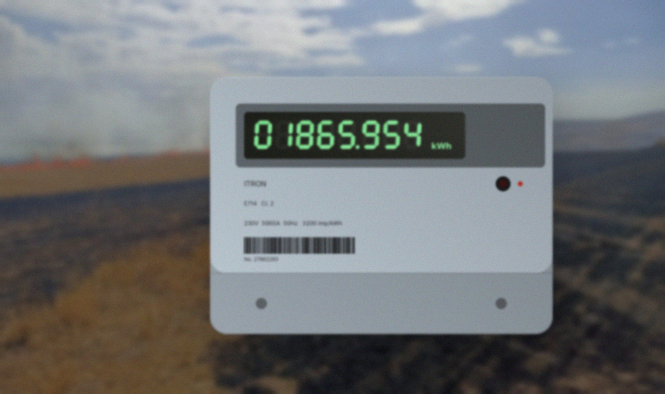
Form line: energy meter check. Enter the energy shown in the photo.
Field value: 1865.954 kWh
